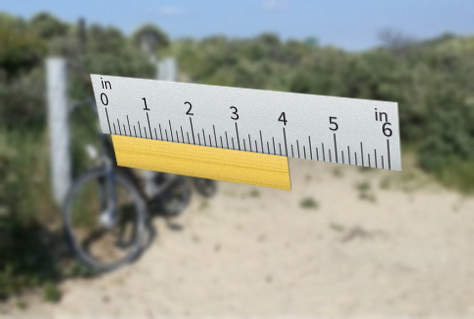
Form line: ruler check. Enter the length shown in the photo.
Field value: 4 in
